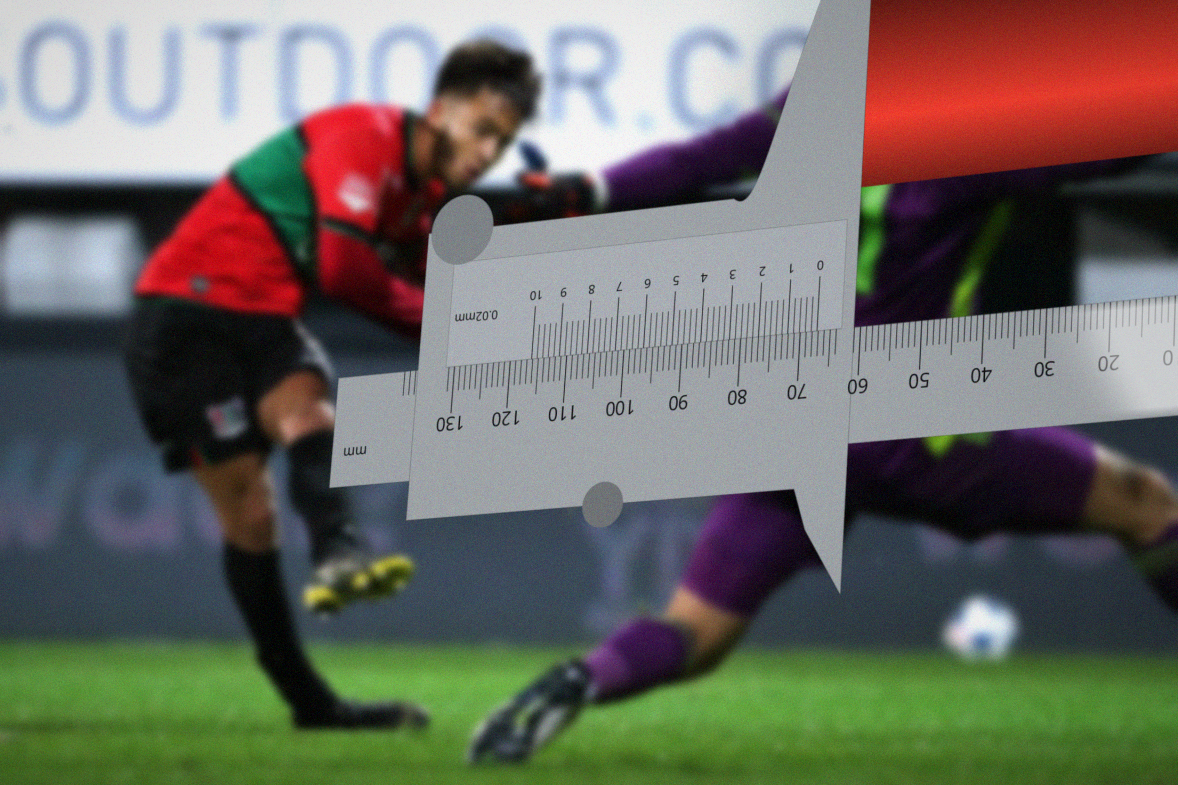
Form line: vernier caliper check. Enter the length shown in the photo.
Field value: 67.2 mm
